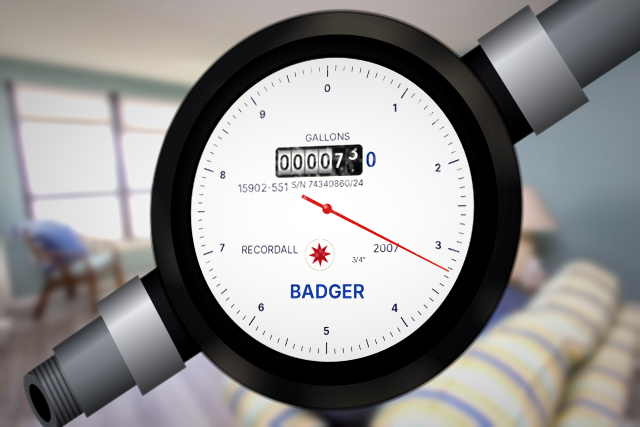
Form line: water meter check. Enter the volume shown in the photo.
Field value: 733.2 gal
